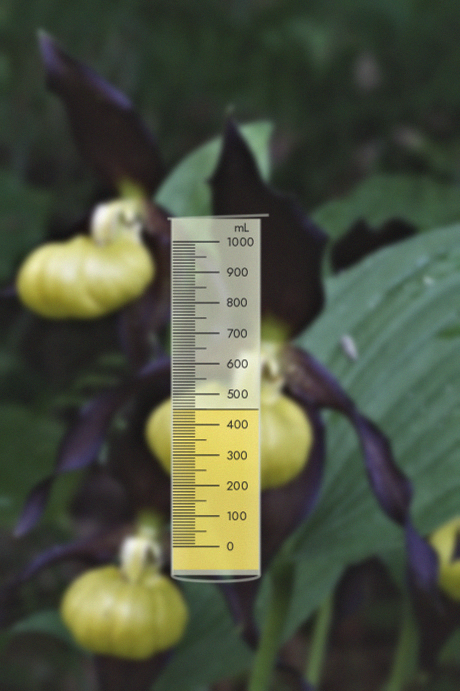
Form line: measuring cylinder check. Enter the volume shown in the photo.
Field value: 450 mL
